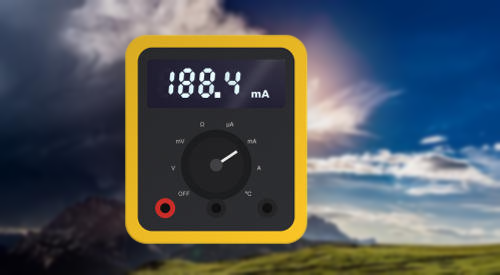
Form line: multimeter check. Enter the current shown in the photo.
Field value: 188.4 mA
